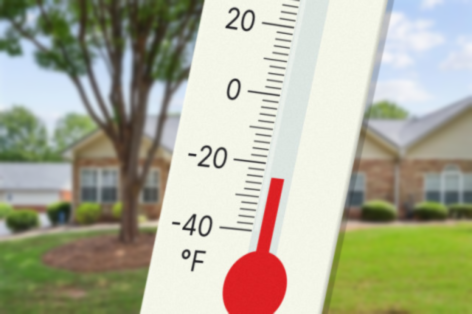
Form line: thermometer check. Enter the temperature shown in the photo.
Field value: -24 °F
